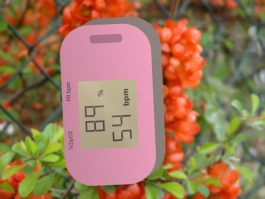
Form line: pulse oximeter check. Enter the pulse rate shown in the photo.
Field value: 54 bpm
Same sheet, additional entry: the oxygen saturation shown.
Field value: 89 %
